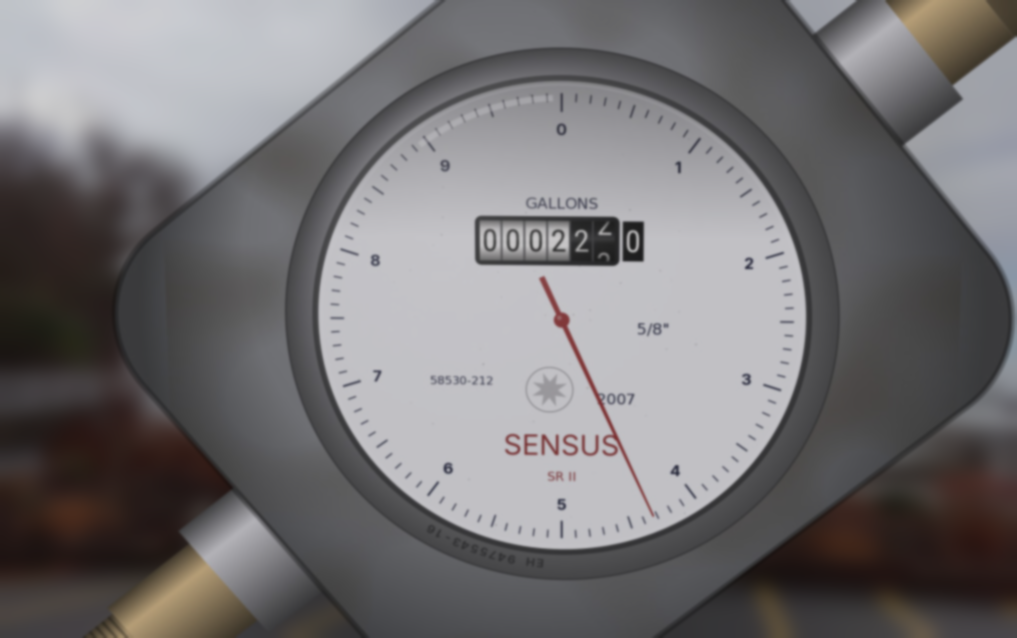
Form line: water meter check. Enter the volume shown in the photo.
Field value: 2224.3 gal
